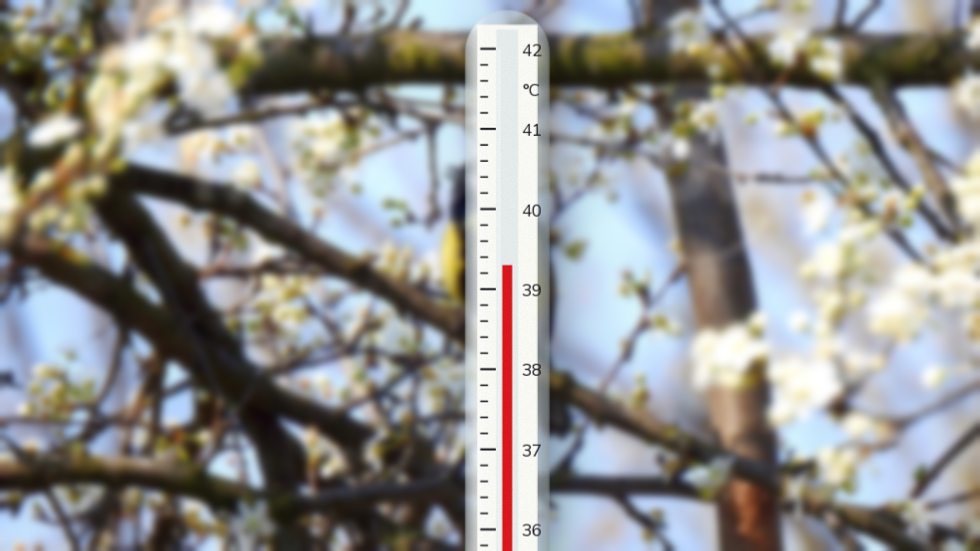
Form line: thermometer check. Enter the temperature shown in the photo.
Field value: 39.3 °C
